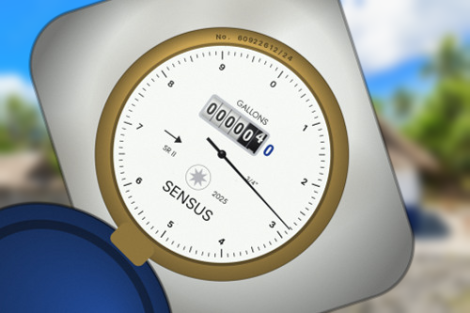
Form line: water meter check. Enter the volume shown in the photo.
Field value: 42.8 gal
